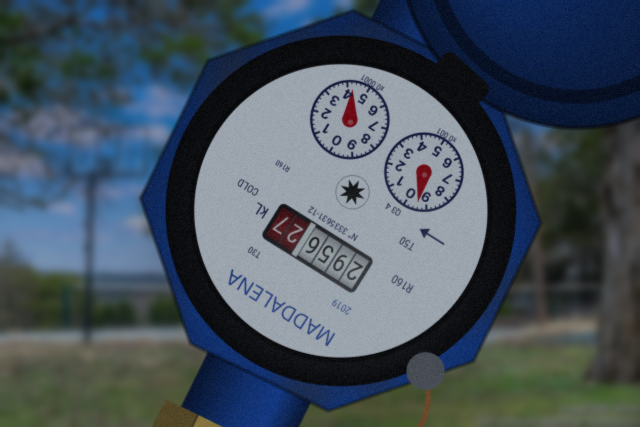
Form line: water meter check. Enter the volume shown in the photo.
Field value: 2956.2694 kL
